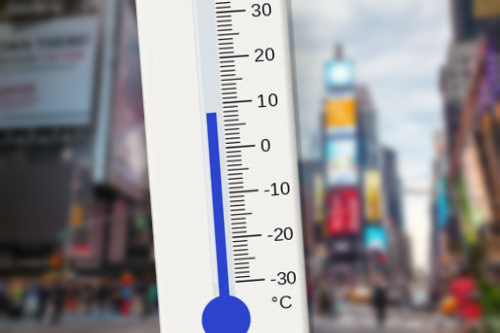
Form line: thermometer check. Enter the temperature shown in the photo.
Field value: 8 °C
